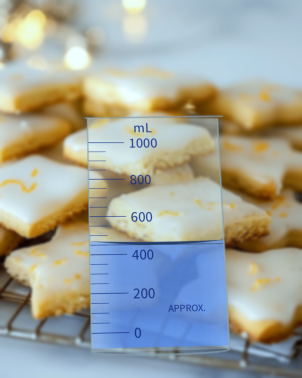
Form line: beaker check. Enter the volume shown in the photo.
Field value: 450 mL
